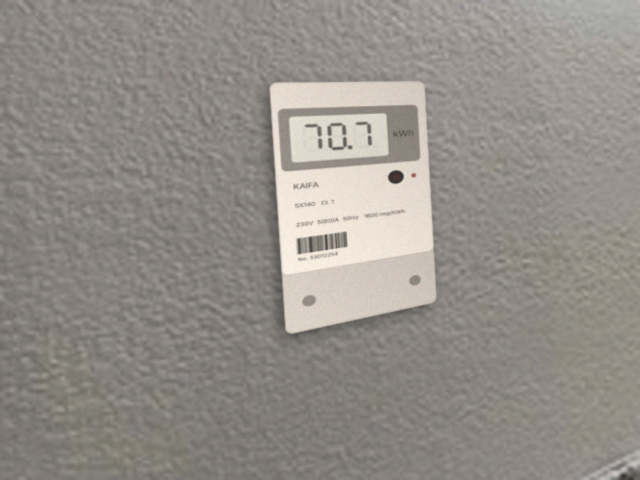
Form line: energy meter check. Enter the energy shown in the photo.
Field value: 70.7 kWh
